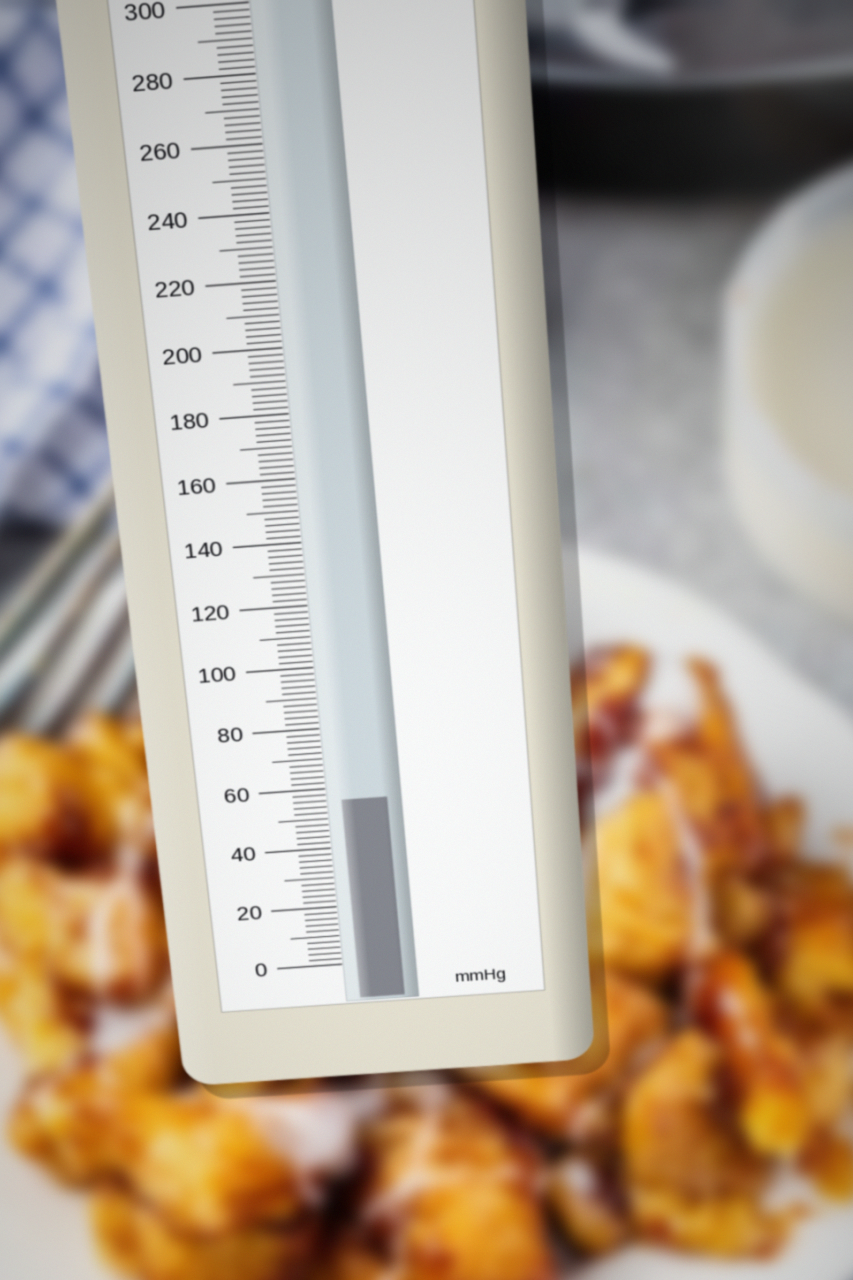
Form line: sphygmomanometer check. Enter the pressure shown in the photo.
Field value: 56 mmHg
